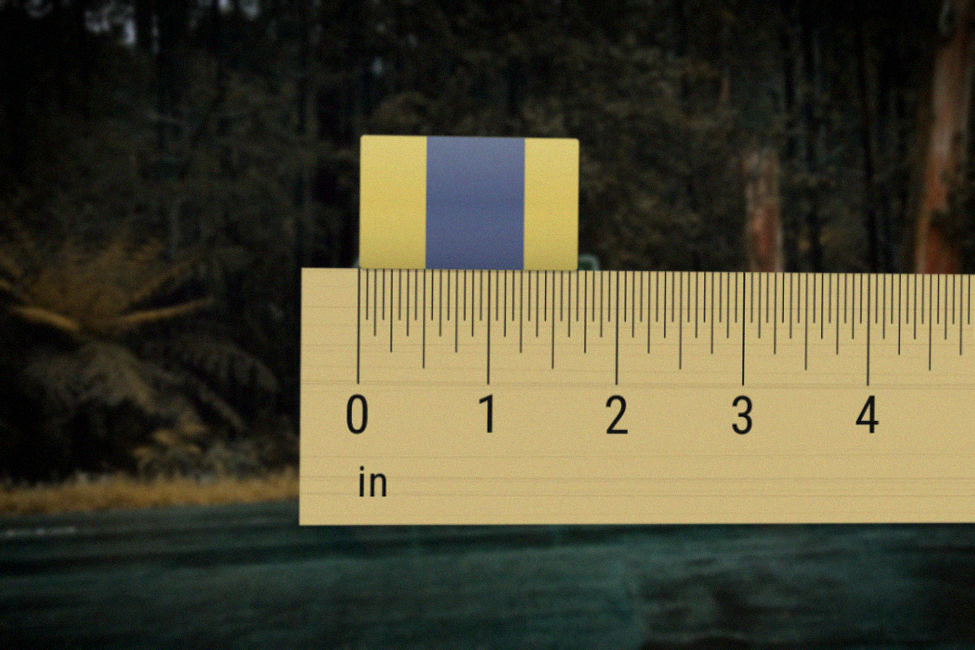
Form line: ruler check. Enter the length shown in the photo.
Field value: 1.6875 in
